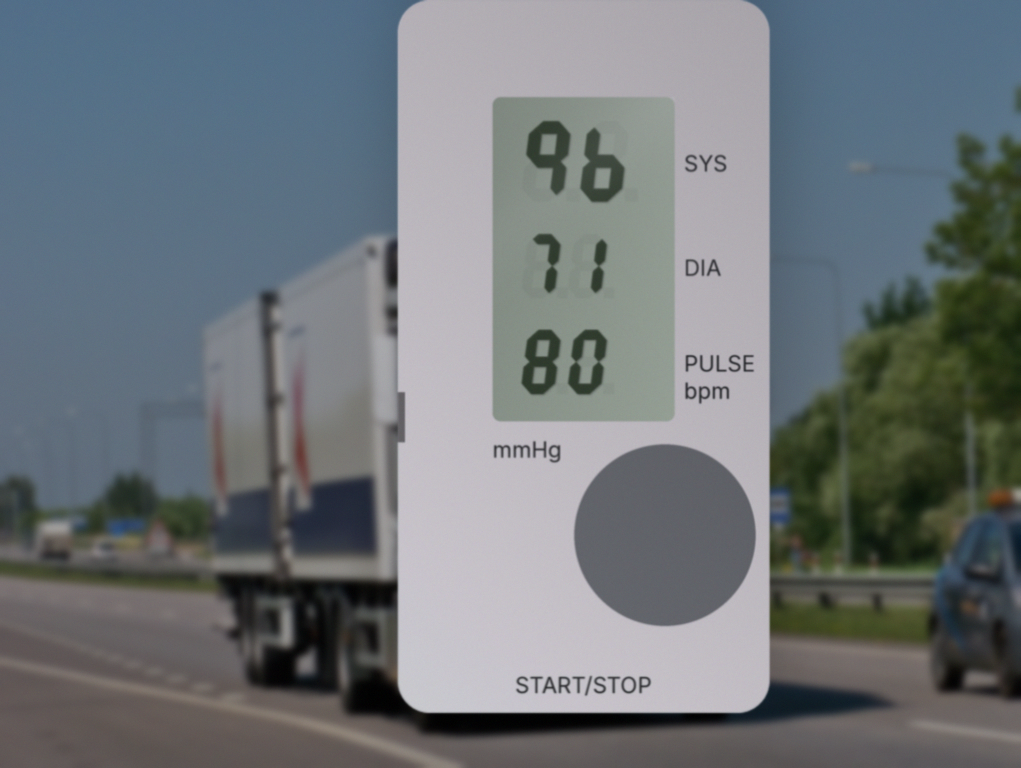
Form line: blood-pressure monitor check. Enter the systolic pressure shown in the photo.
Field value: 96 mmHg
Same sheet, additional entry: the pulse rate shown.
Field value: 80 bpm
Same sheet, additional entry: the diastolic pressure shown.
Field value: 71 mmHg
